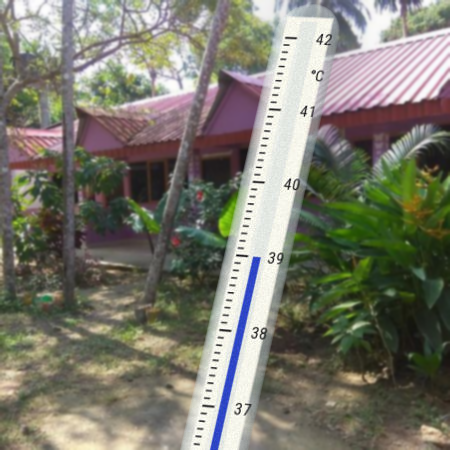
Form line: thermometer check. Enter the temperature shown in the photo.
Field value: 39 °C
